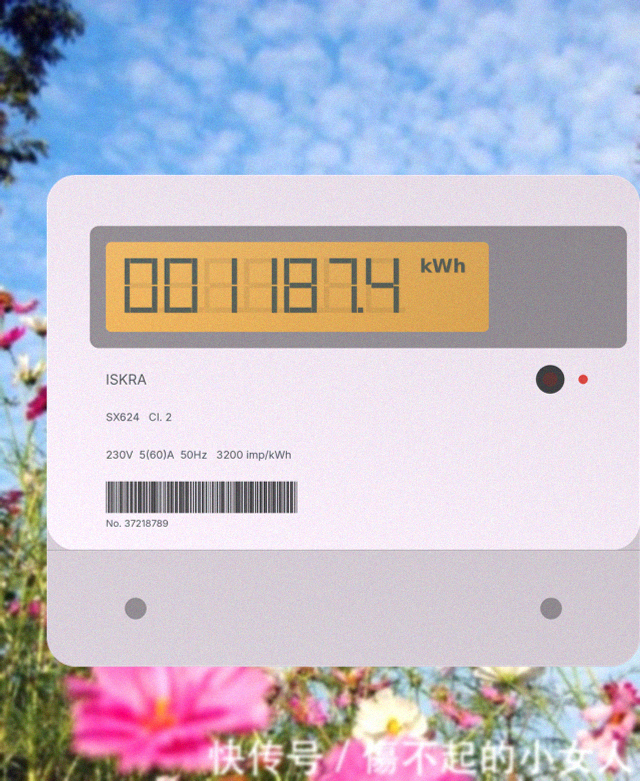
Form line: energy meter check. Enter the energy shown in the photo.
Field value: 1187.4 kWh
